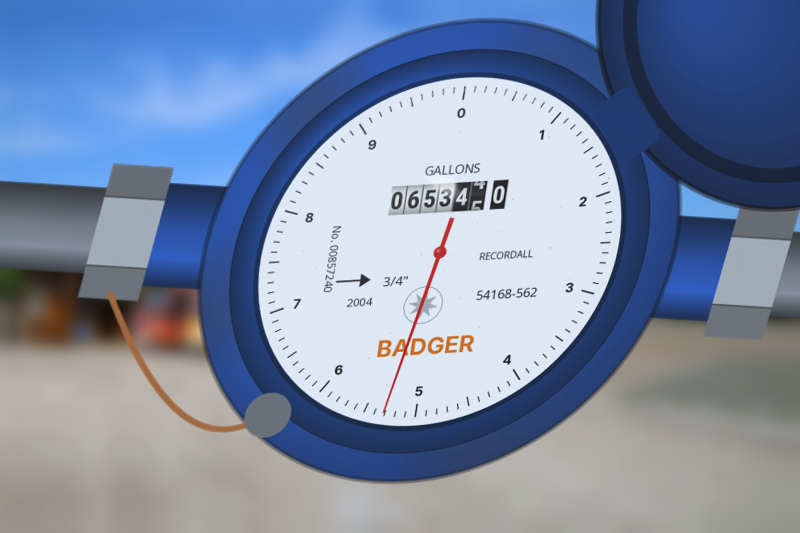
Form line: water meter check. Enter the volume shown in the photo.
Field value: 653445.3 gal
